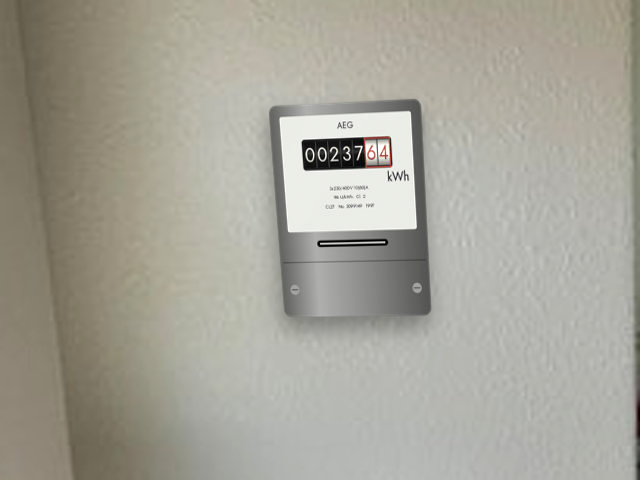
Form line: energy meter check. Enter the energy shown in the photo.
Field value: 237.64 kWh
